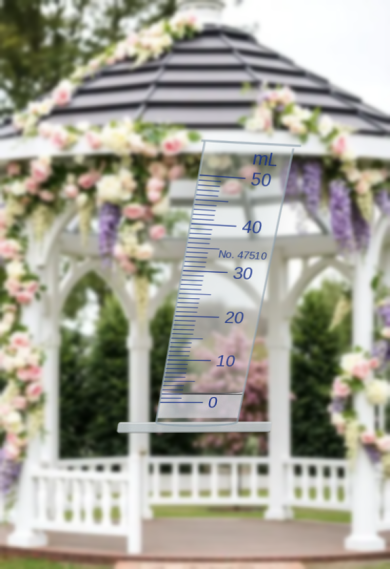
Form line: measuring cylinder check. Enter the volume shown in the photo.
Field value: 2 mL
